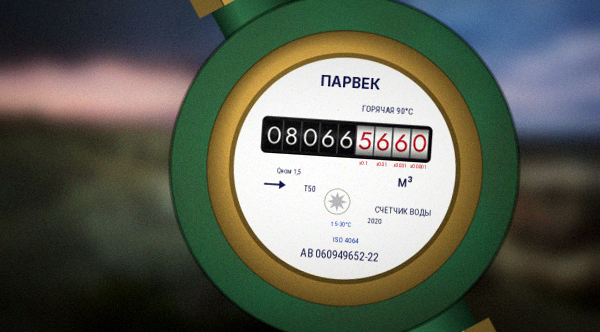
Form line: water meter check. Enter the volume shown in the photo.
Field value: 8066.5660 m³
